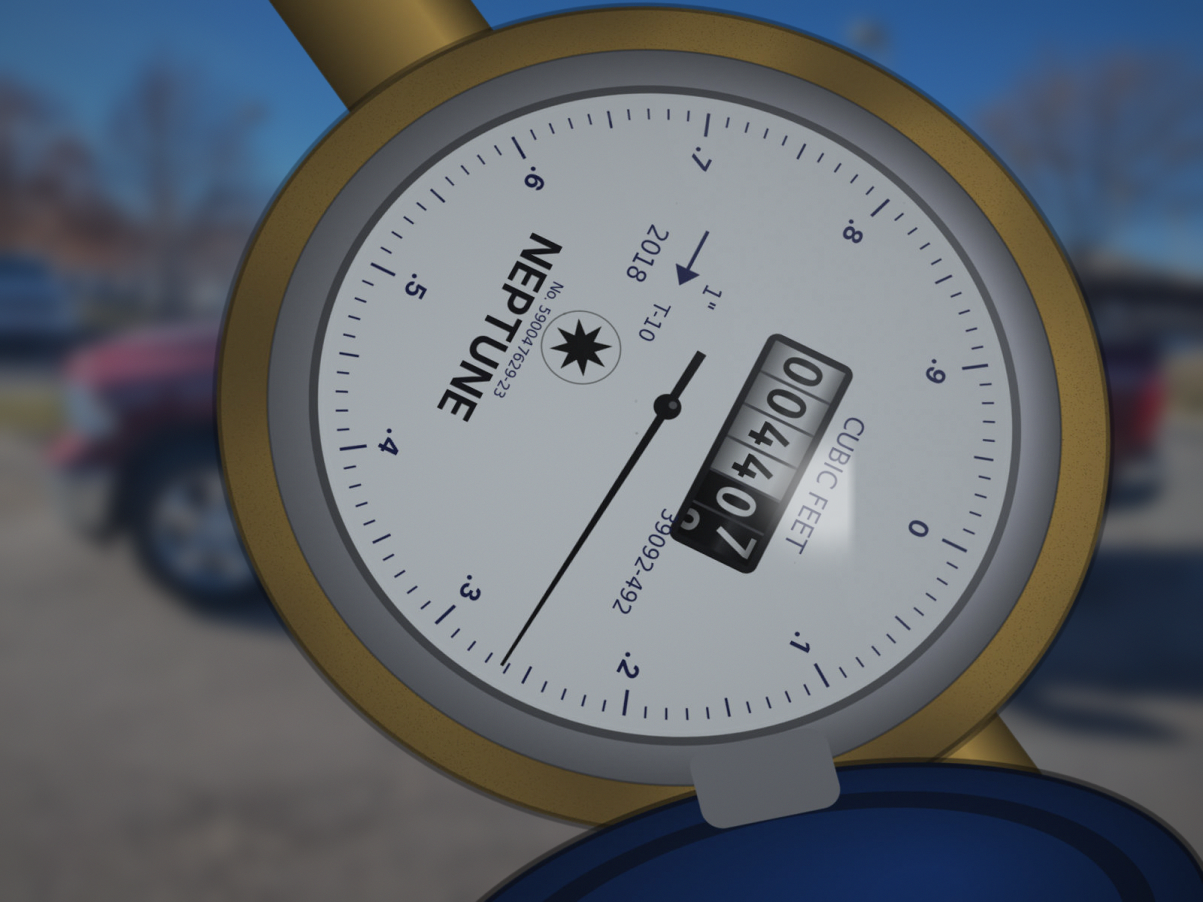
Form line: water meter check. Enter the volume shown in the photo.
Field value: 4407.26 ft³
